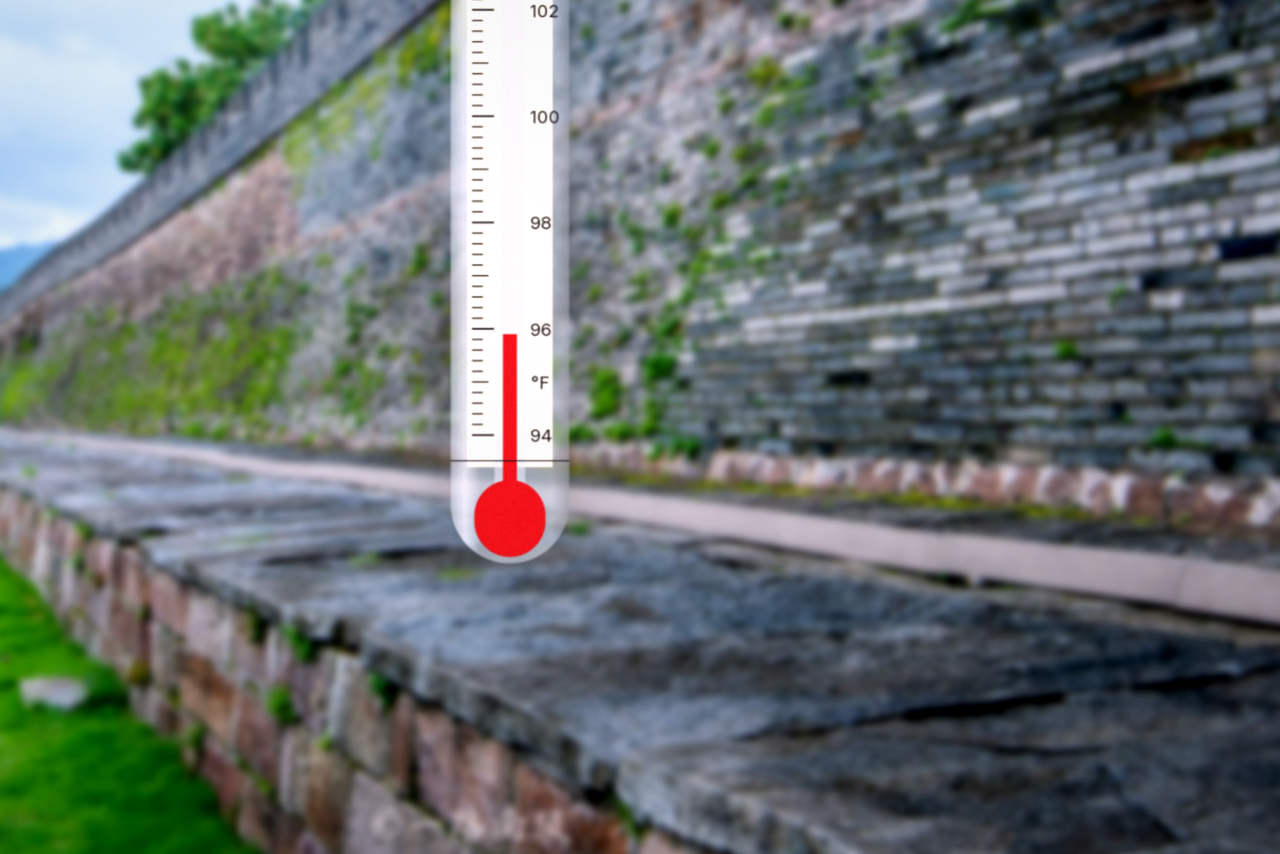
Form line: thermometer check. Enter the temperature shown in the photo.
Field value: 95.9 °F
